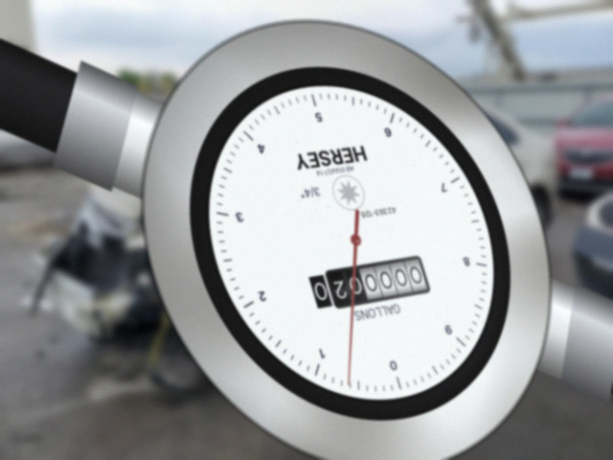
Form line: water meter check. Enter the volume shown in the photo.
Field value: 20.6 gal
